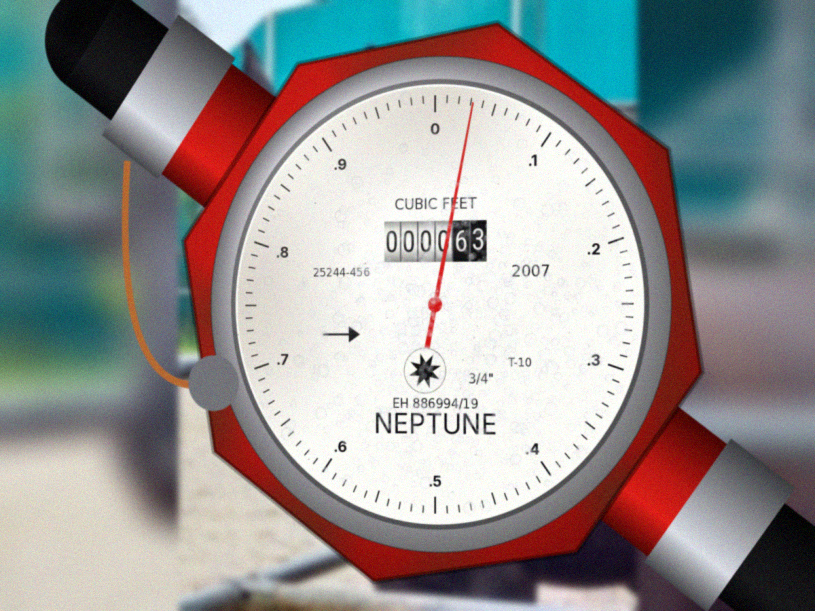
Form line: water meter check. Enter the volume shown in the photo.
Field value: 63.03 ft³
